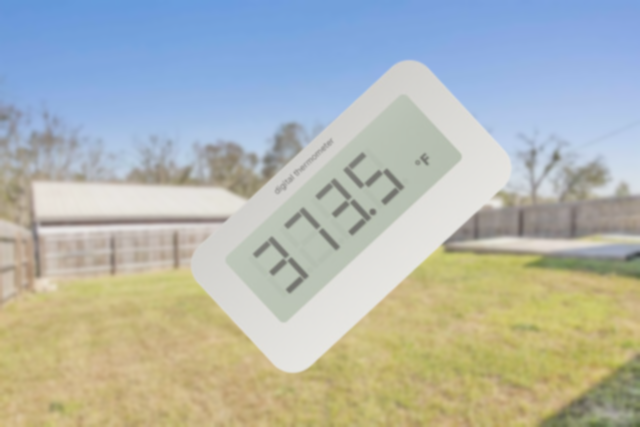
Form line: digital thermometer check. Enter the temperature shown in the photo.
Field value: 373.5 °F
